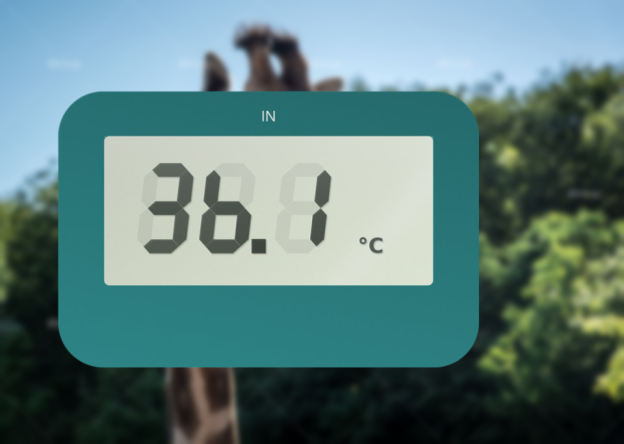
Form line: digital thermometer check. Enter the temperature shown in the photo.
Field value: 36.1 °C
